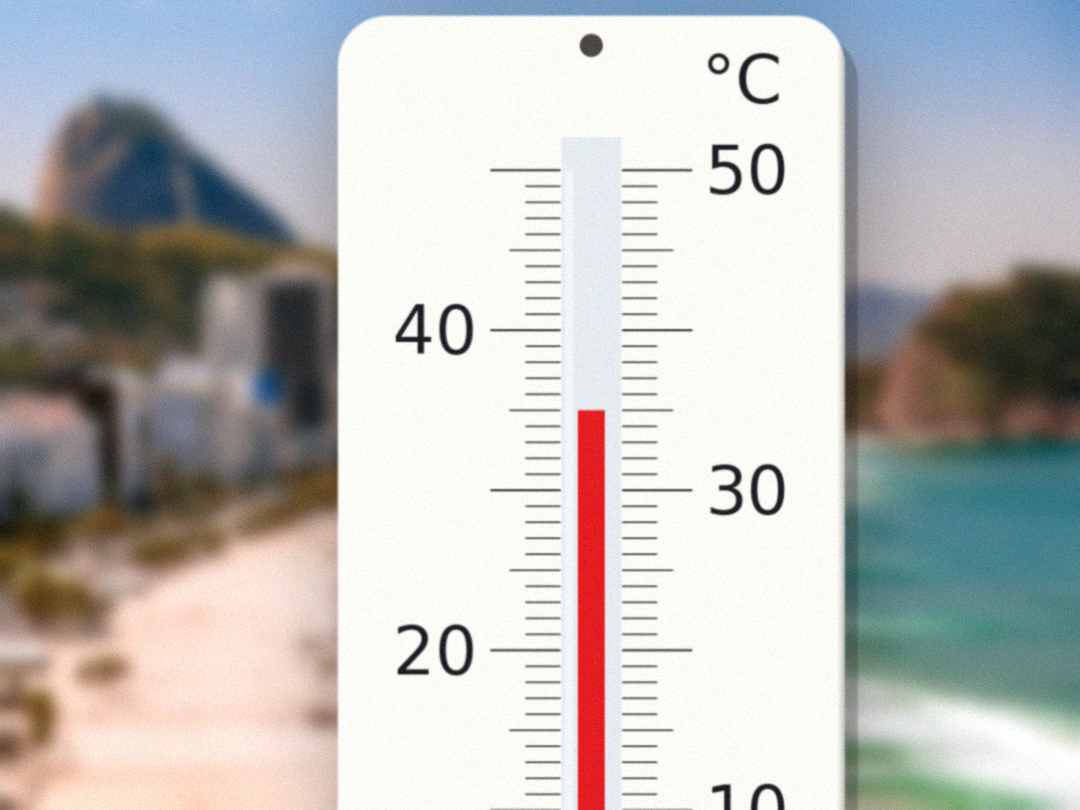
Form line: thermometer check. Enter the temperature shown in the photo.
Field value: 35 °C
